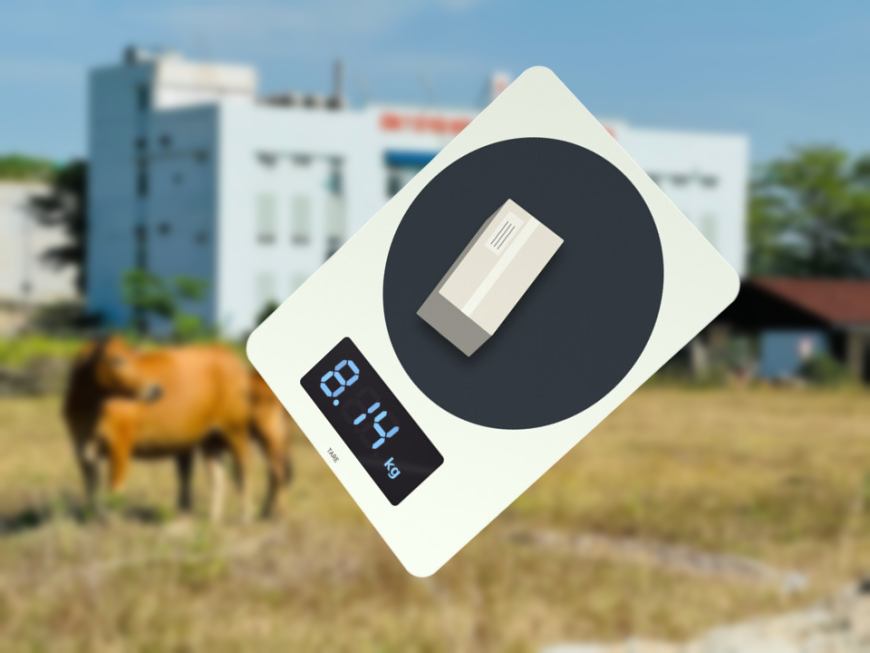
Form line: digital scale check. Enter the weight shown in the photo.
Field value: 8.14 kg
